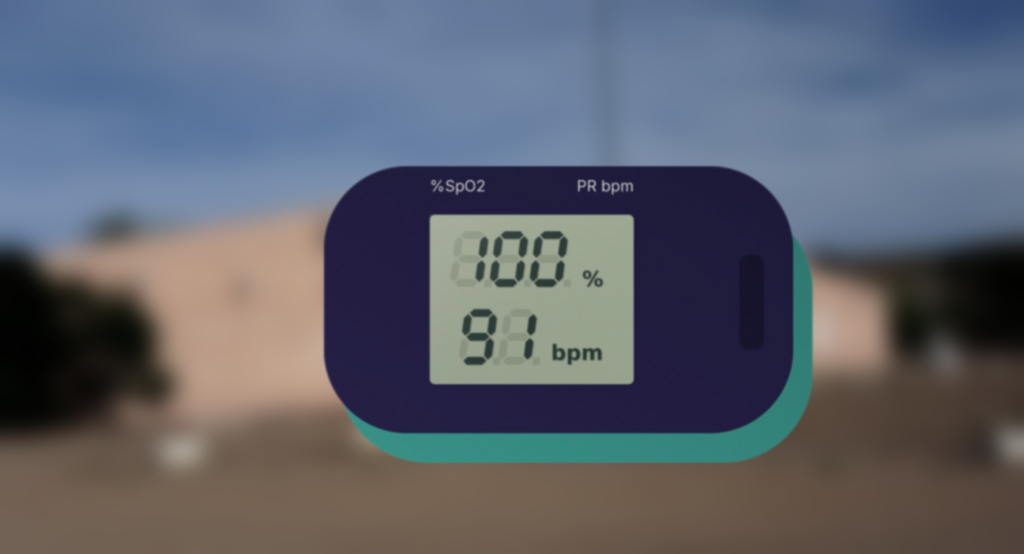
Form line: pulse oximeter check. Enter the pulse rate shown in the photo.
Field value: 91 bpm
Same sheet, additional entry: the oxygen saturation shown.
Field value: 100 %
